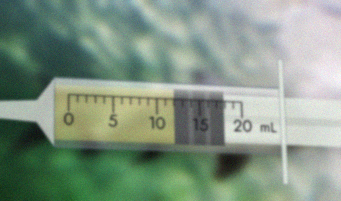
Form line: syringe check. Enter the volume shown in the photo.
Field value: 12 mL
